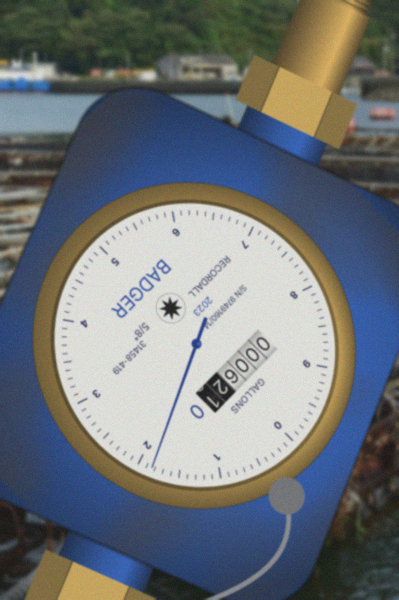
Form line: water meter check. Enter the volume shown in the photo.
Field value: 6211.8 gal
